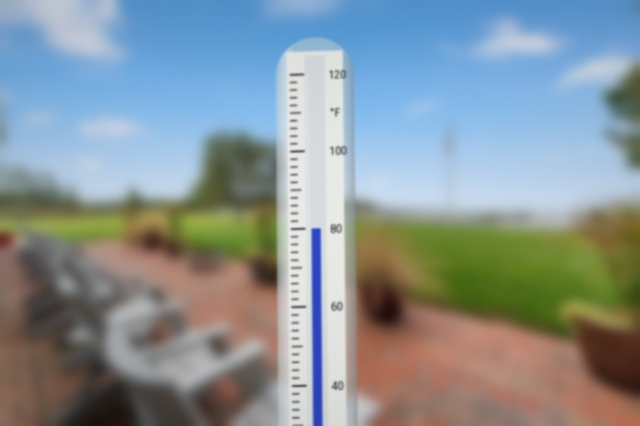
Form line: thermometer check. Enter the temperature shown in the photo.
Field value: 80 °F
